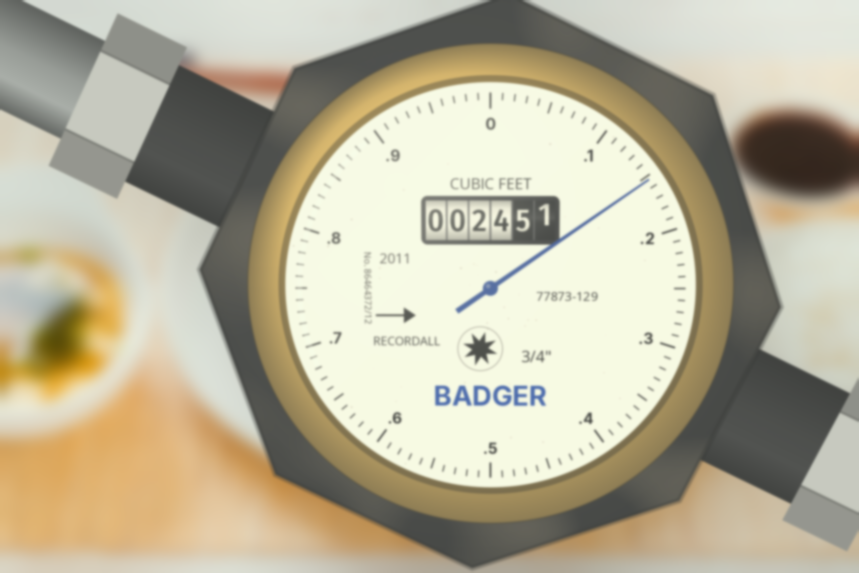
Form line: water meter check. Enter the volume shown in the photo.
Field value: 2451.15 ft³
